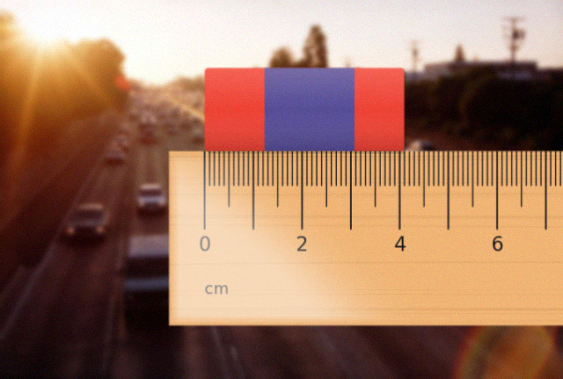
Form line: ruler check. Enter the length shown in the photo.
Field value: 4.1 cm
